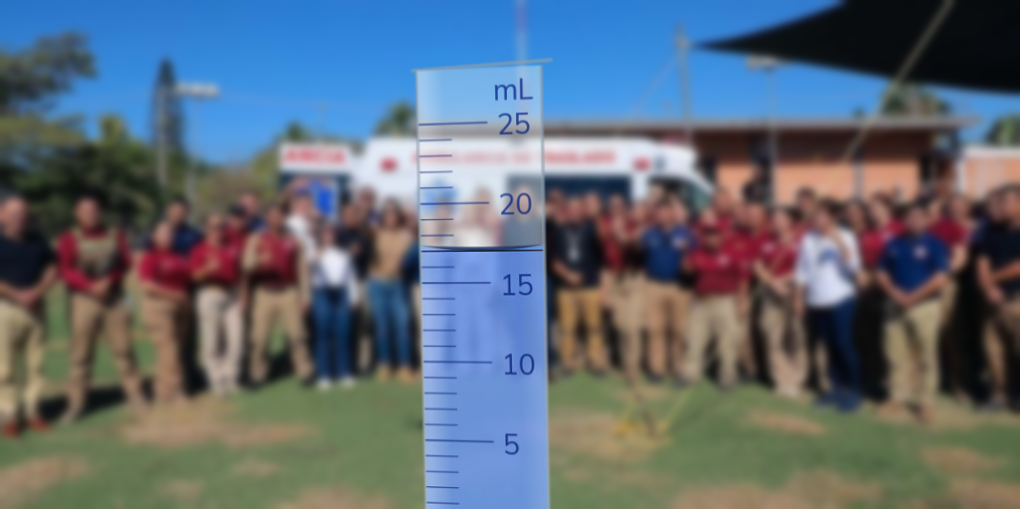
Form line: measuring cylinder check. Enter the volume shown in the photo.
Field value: 17 mL
